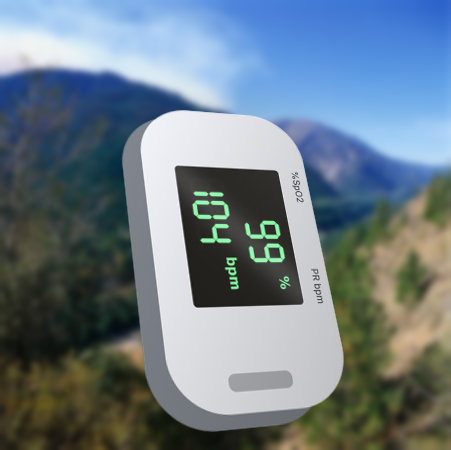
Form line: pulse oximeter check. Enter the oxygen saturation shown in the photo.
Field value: 99 %
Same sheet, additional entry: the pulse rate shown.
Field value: 104 bpm
